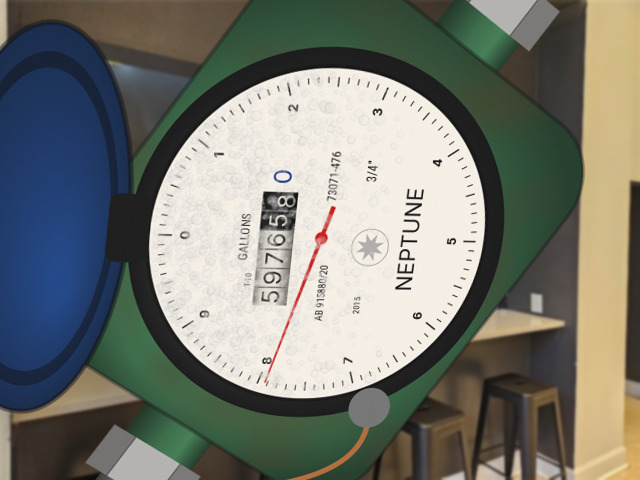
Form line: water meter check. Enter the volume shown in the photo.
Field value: 5976577.9 gal
